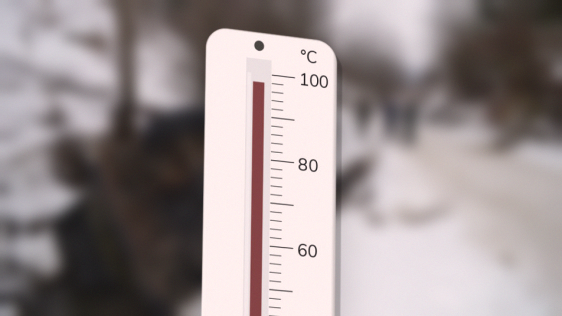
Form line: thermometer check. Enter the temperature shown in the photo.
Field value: 98 °C
